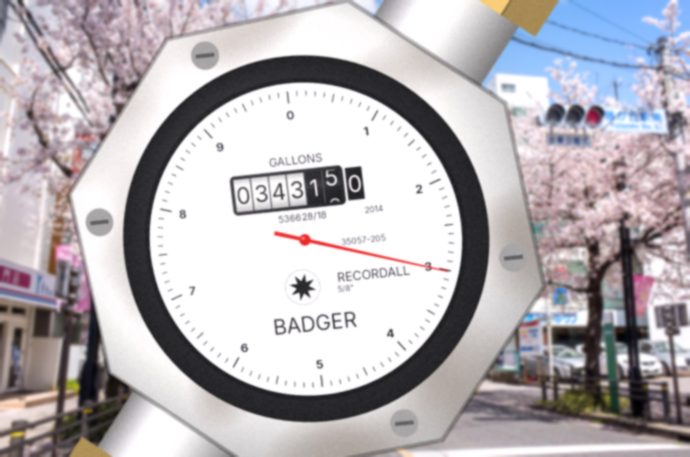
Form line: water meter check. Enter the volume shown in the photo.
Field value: 343153.0 gal
